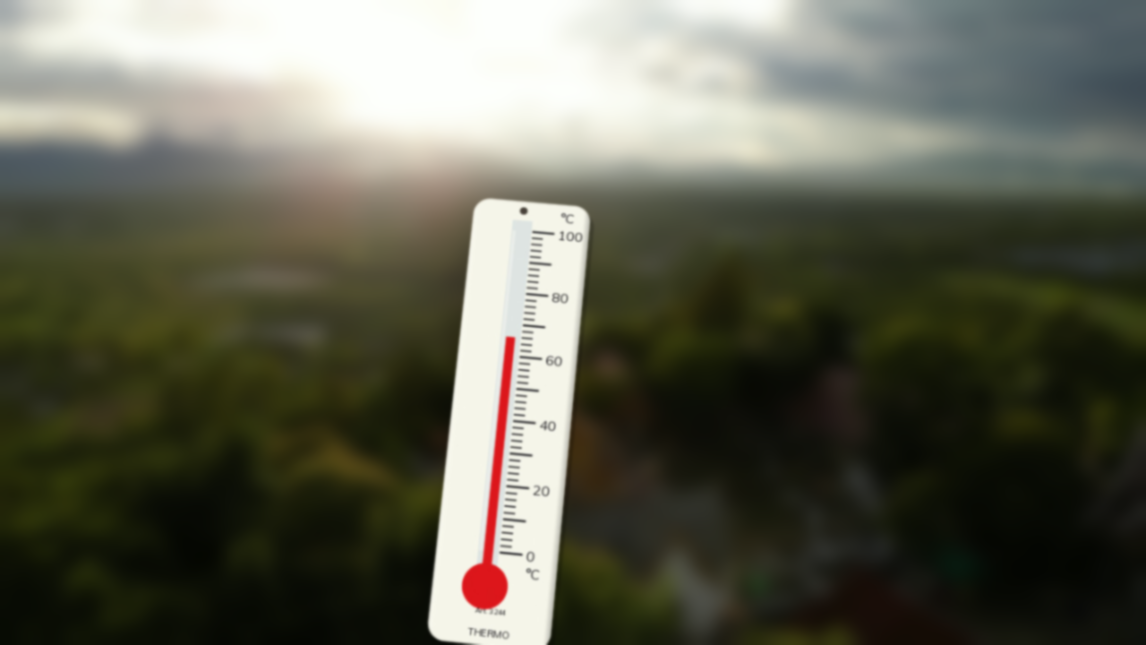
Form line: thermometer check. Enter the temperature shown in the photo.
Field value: 66 °C
